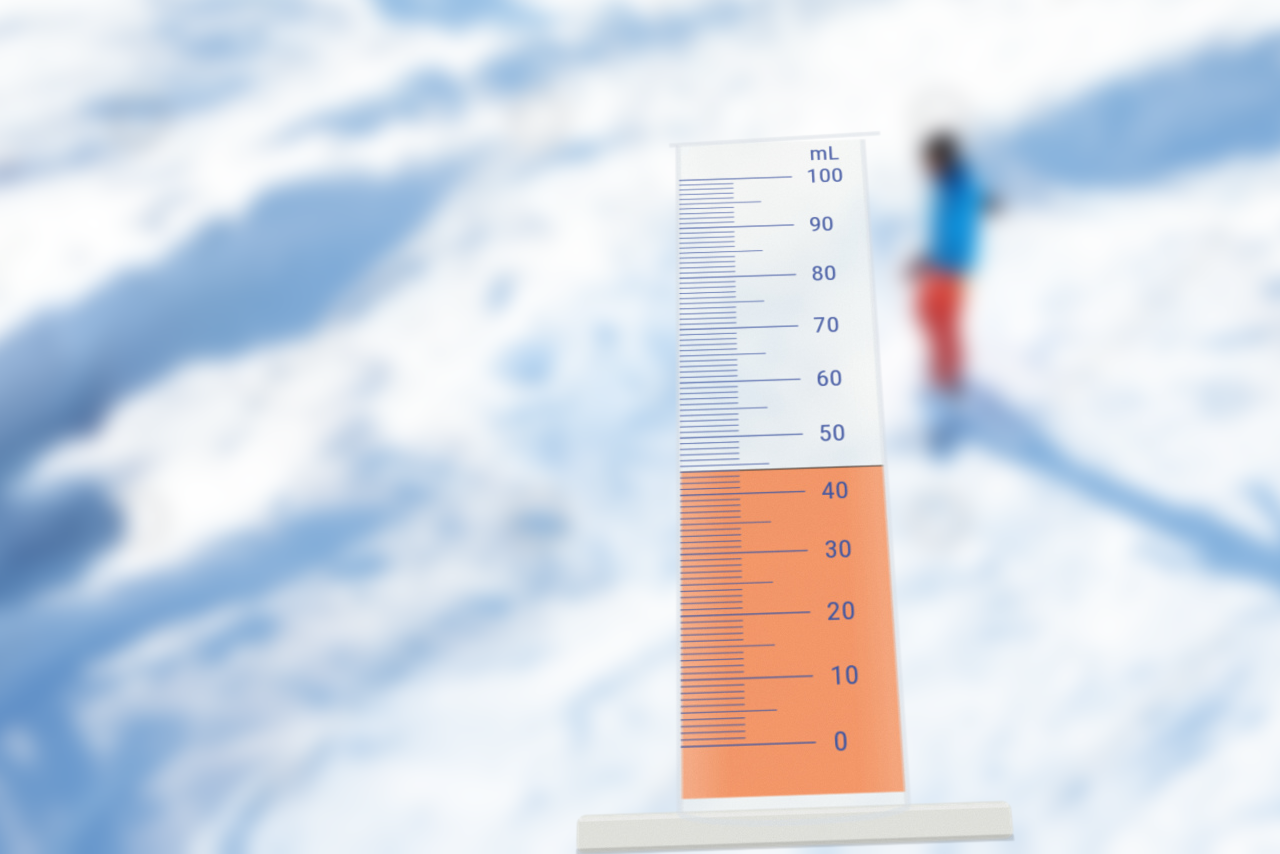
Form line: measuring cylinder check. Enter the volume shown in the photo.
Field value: 44 mL
